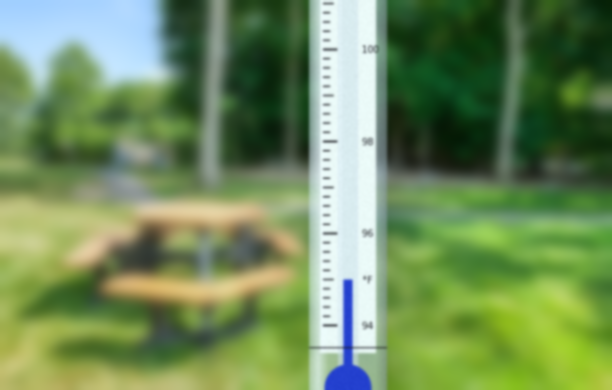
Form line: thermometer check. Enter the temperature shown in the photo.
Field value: 95 °F
